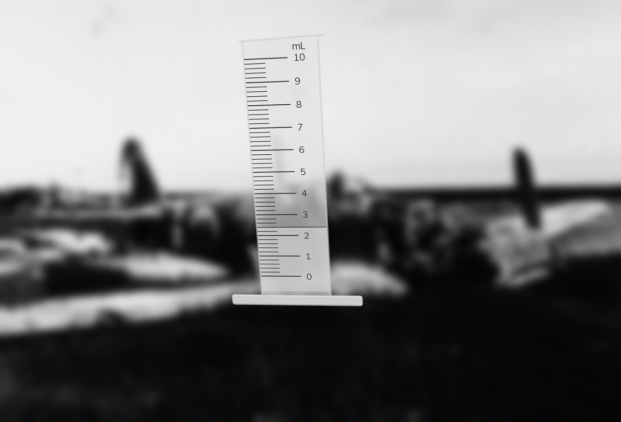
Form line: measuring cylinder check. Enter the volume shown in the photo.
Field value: 2.4 mL
